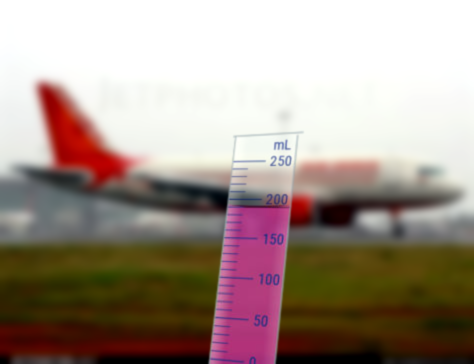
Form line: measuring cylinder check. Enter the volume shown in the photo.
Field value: 190 mL
